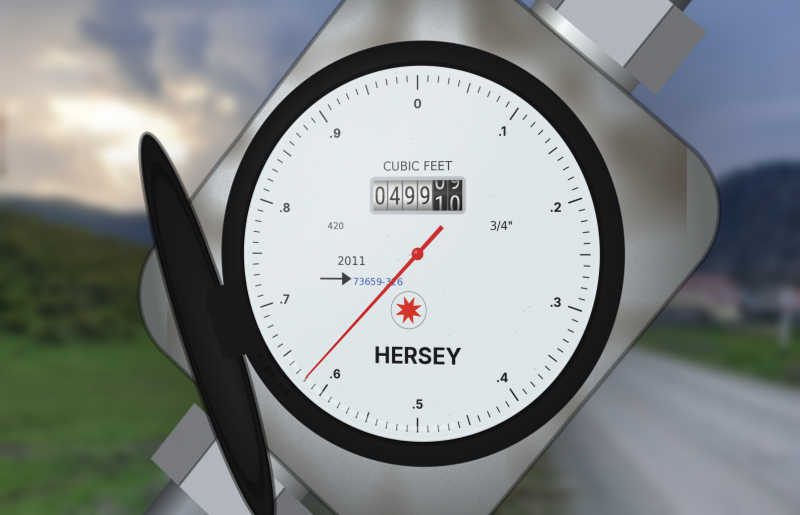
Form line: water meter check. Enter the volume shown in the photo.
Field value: 49909.62 ft³
